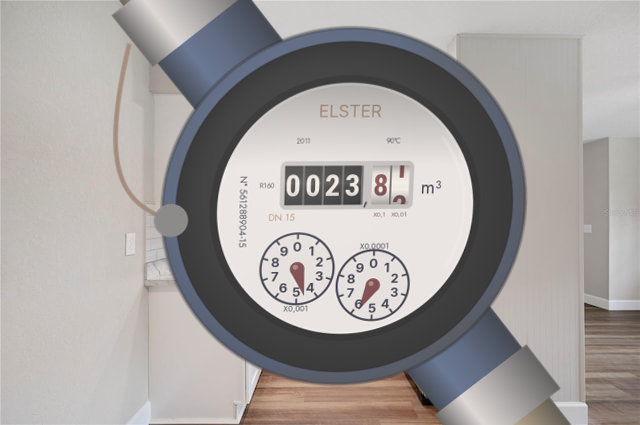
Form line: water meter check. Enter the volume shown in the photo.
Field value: 23.8145 m³
